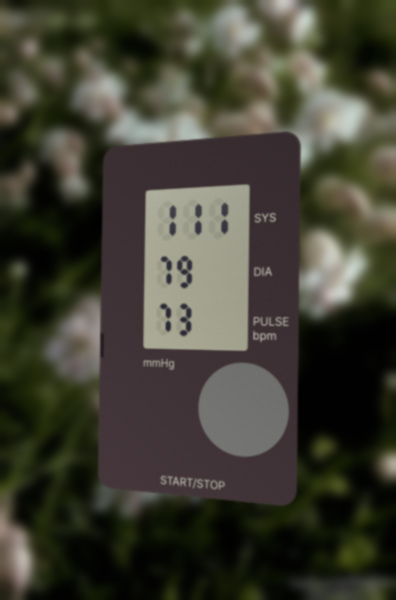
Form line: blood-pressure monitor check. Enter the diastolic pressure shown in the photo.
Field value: 79 mmHg
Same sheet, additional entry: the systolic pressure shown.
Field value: 111 mmHg
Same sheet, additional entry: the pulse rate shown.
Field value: 73 bpm
